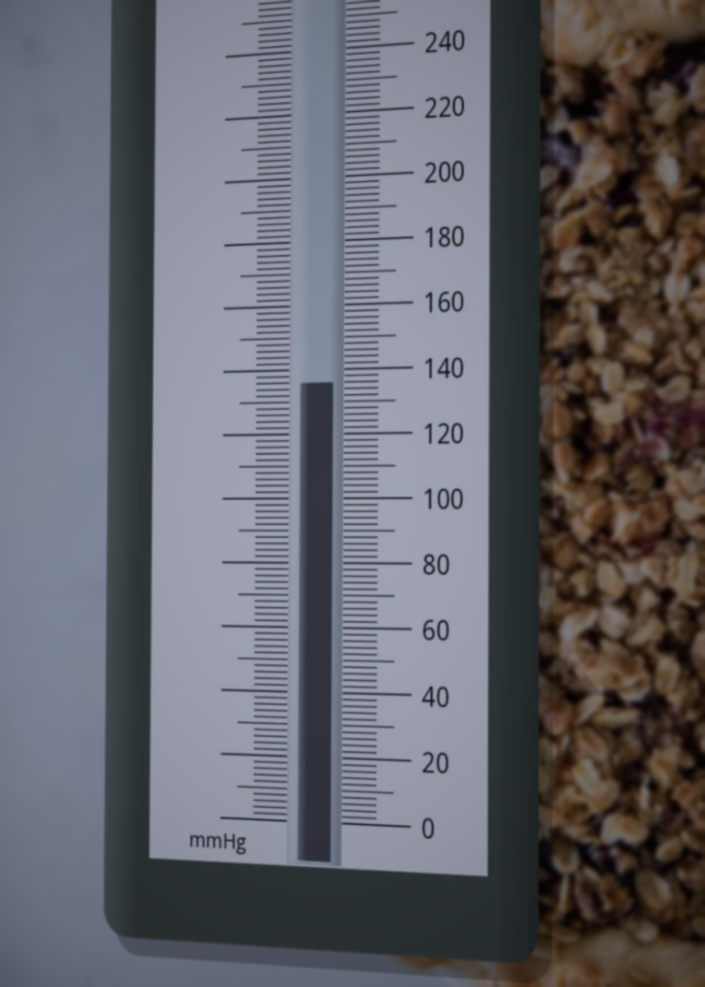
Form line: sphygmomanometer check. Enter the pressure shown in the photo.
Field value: 136 mmHg
